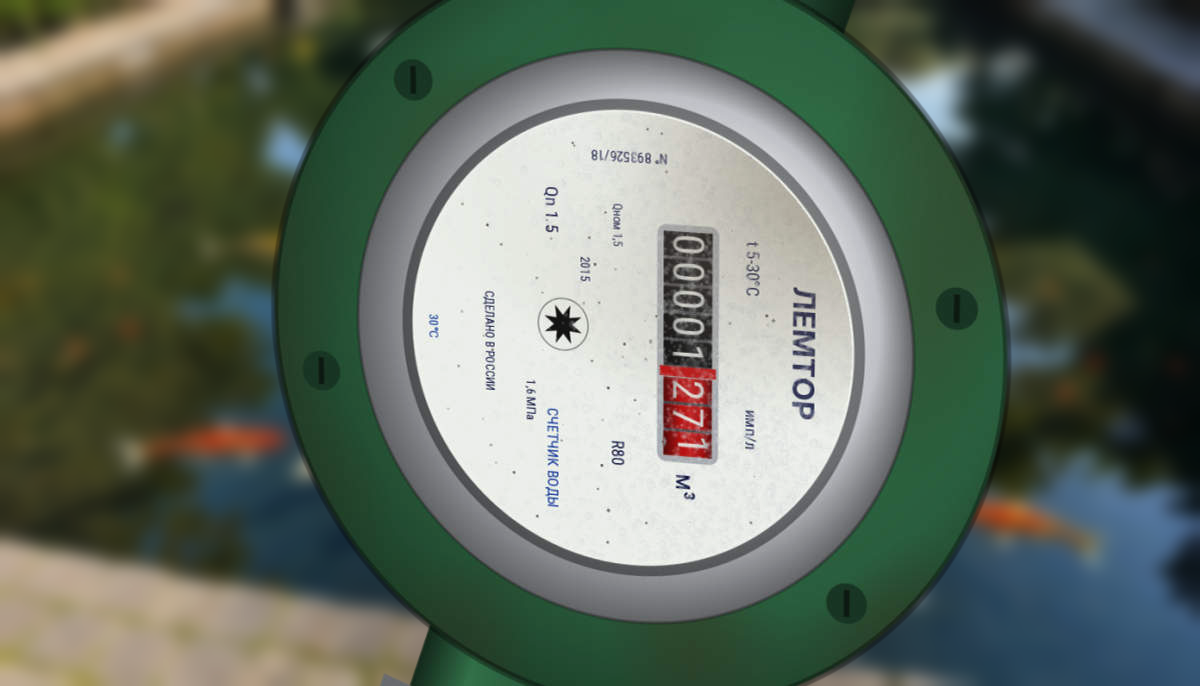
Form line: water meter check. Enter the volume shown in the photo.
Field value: 1.271 m³
